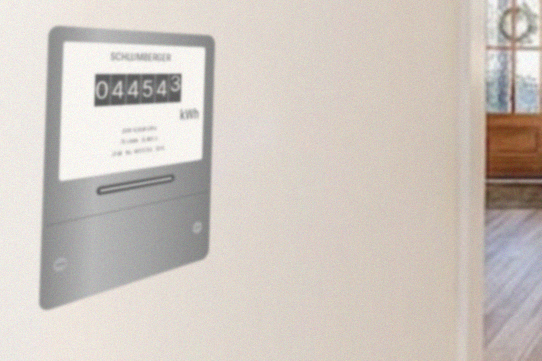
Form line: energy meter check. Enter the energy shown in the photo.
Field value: 44543 kWh
